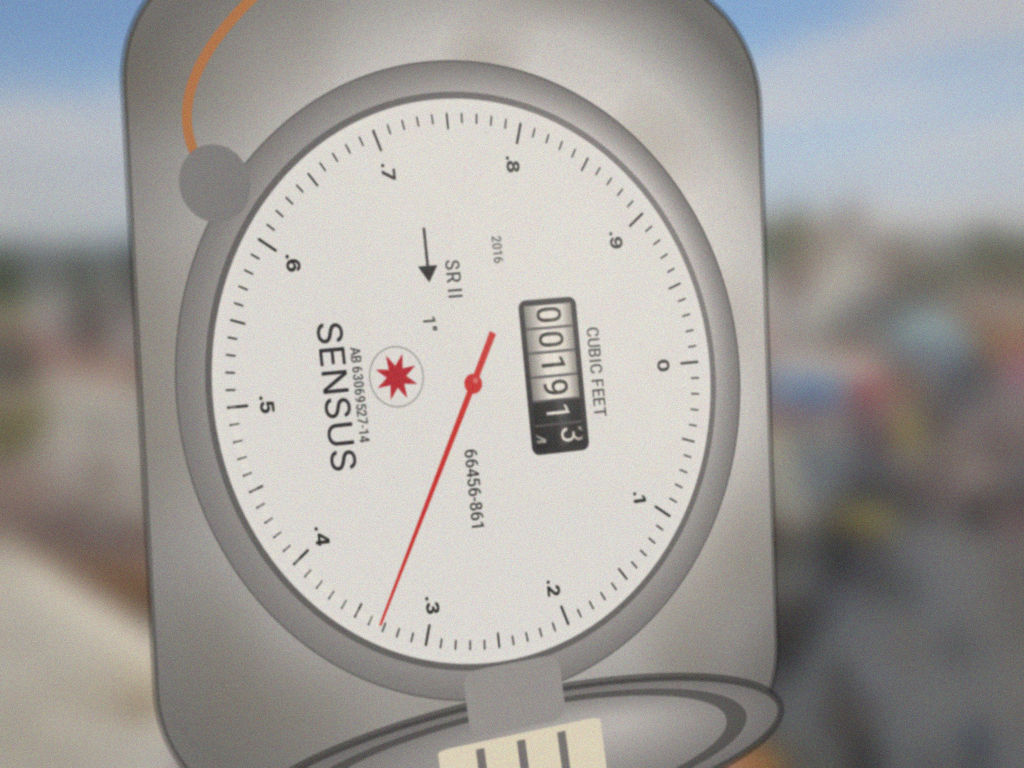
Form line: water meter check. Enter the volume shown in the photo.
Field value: 1913.33 ft³
